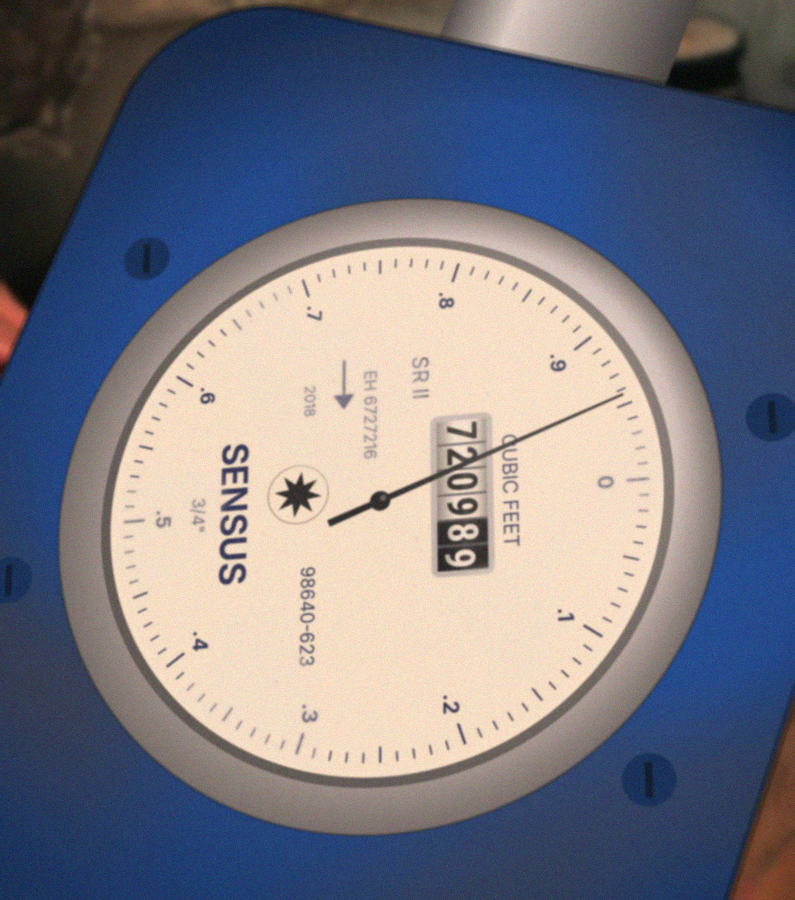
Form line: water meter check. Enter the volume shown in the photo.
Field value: 720988.94 ft³
